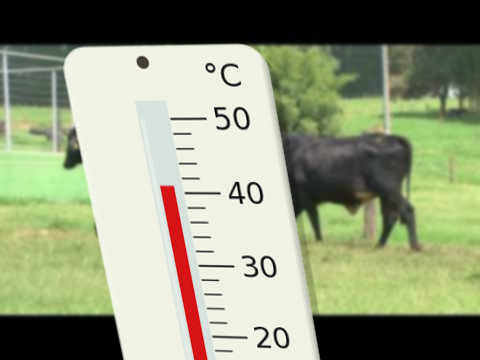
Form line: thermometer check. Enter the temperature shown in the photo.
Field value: 41 °C
